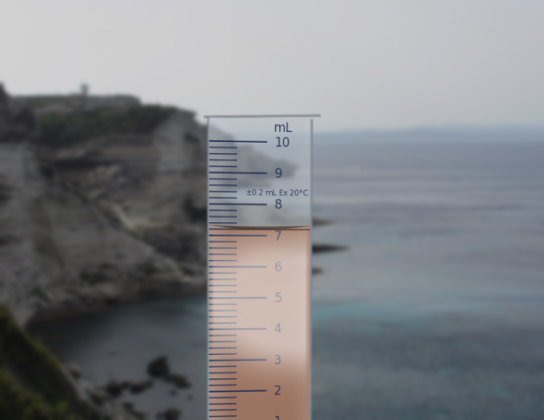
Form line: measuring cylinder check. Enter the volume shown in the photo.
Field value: 7.2 mL
